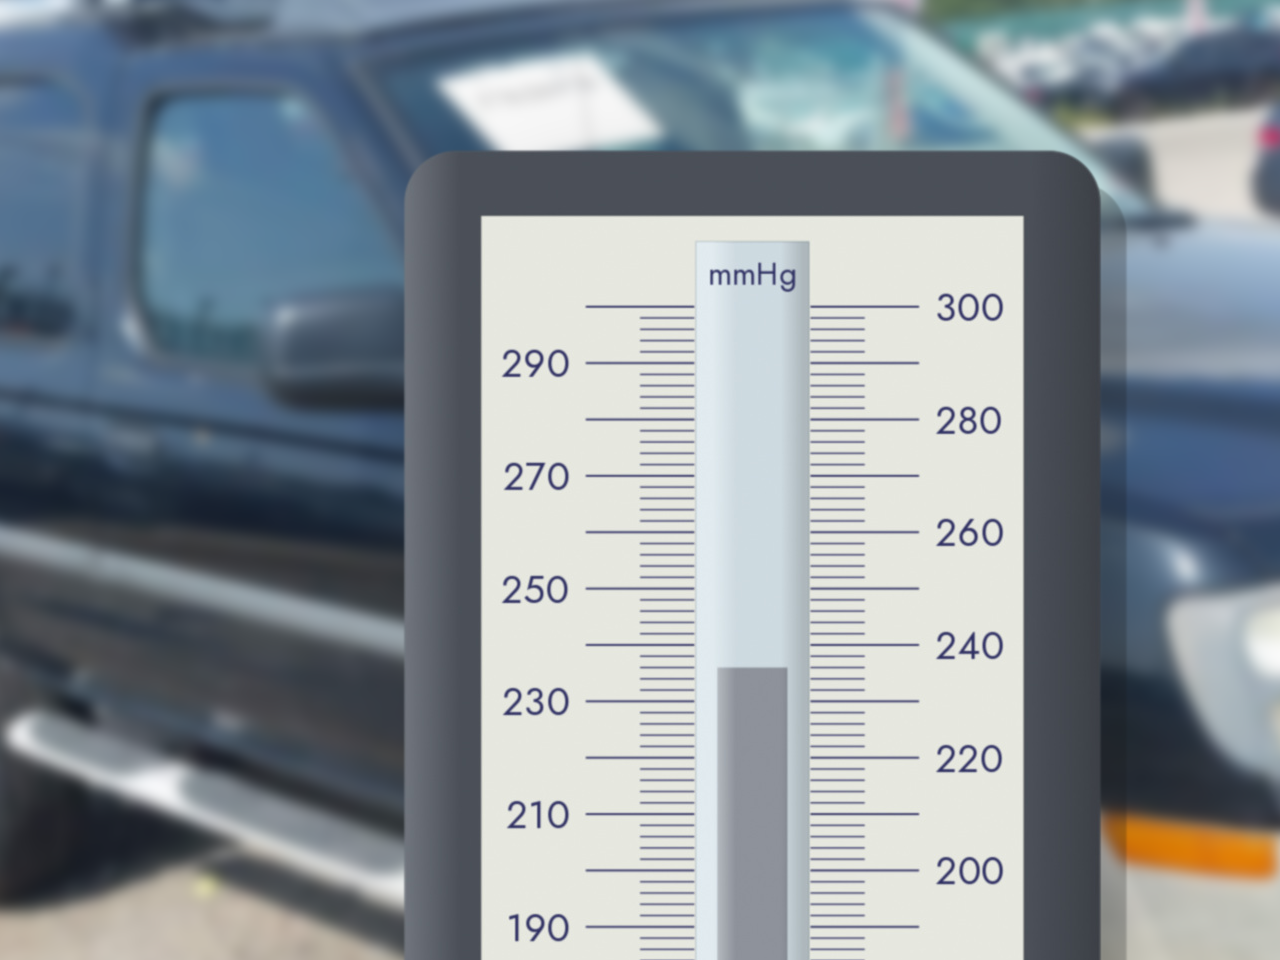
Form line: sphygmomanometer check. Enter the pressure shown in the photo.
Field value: 236 mmHg
